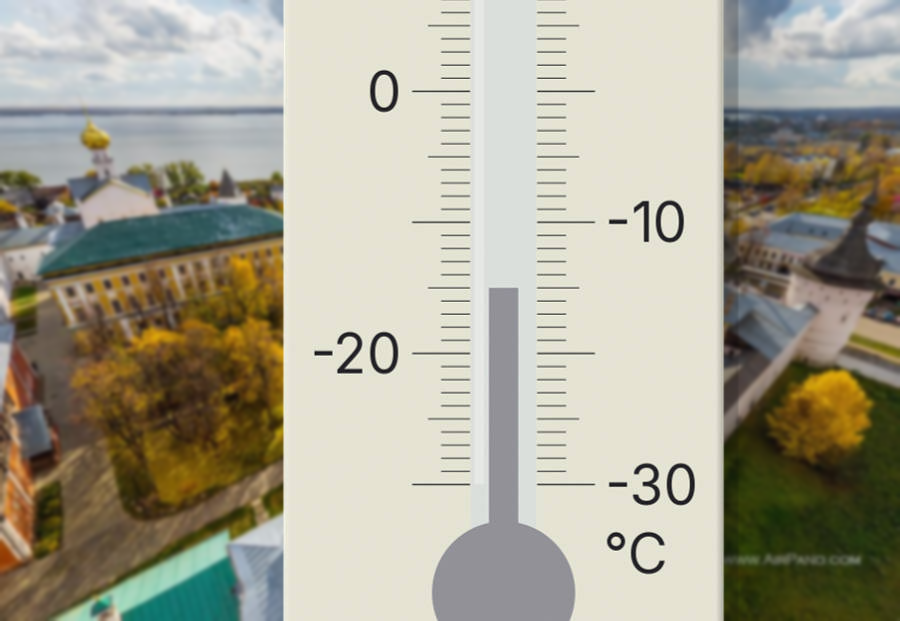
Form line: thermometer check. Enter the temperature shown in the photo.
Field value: -15 °C
